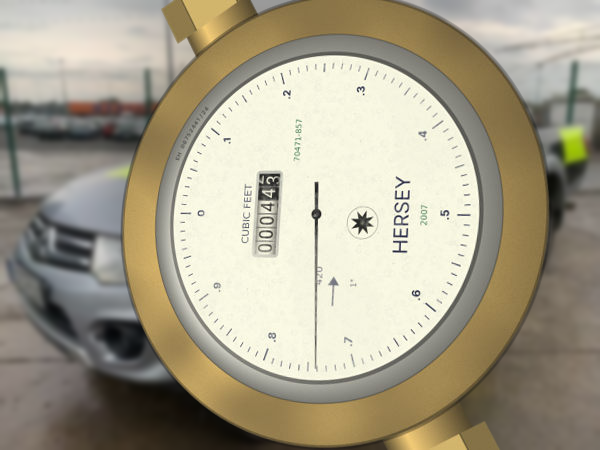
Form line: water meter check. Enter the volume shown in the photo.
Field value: 442.74 ft³
